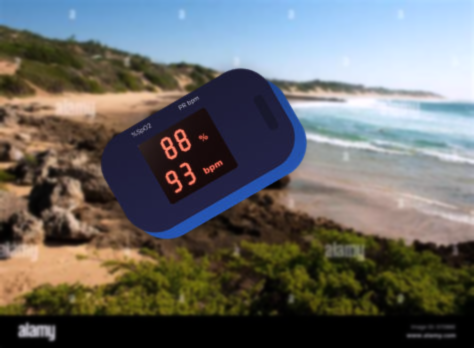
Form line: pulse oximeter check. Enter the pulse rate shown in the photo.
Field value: 93 bpm
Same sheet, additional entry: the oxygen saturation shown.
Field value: 88 %
